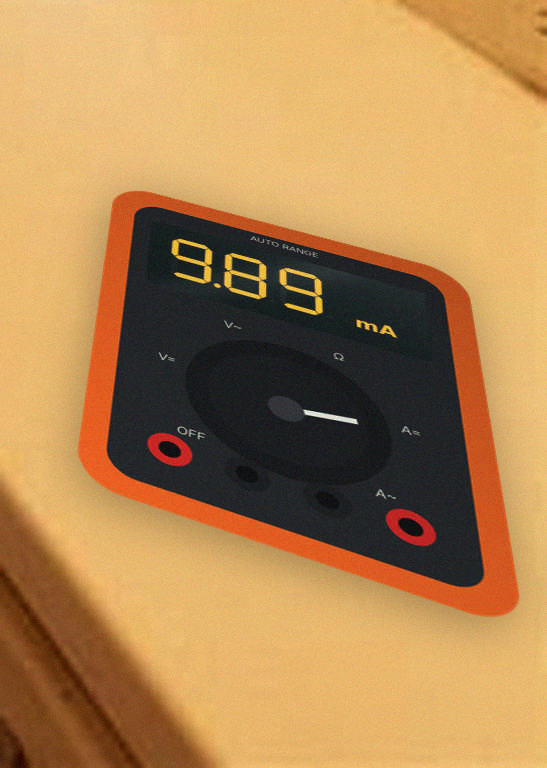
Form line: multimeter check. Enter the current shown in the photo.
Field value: 9.89 mA
